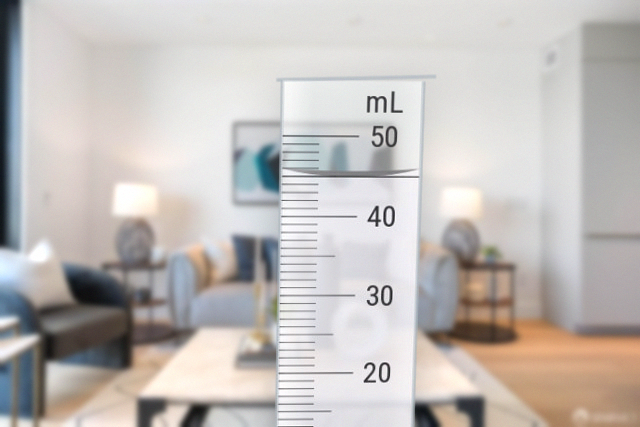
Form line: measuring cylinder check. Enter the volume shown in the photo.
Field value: 45 mL
